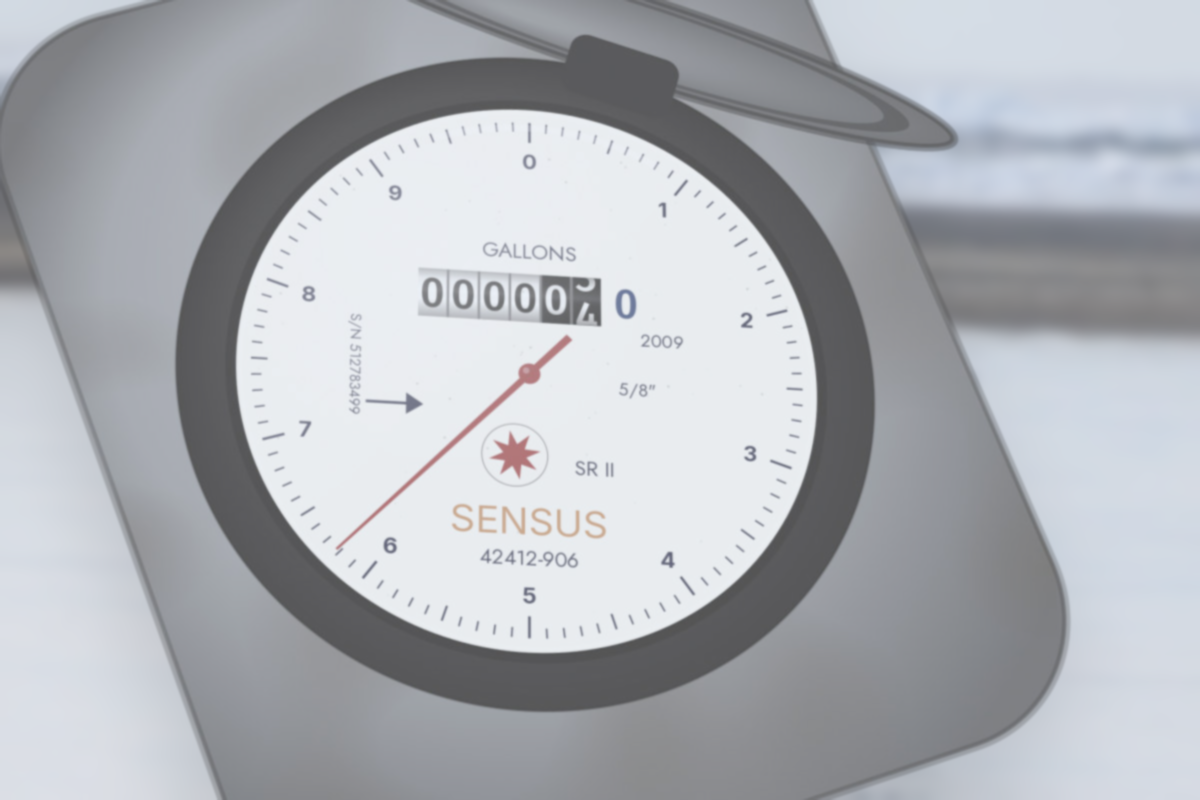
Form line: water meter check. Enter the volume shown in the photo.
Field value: 36.2 gal
